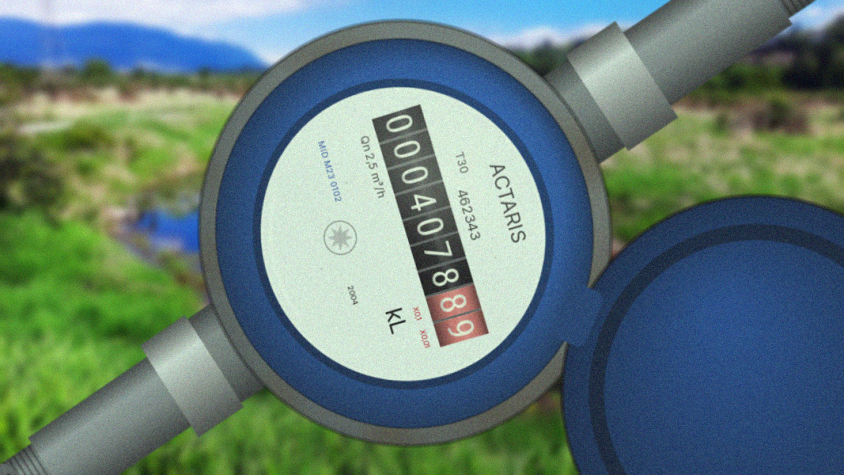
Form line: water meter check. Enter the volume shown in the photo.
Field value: 4078.89 kL
